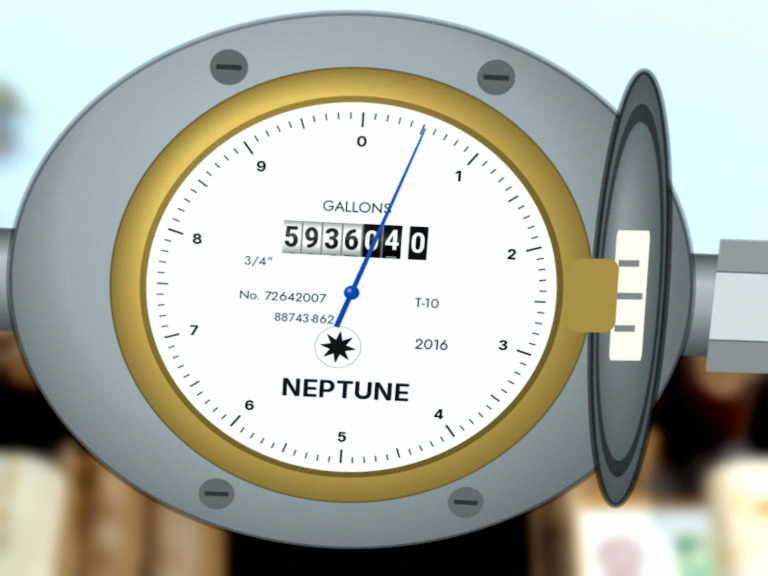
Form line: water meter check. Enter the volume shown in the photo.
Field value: 5936040.5 gal
